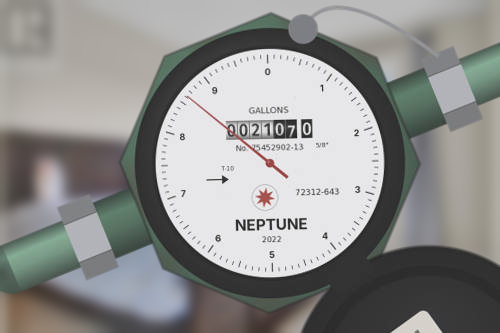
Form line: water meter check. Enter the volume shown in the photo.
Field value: 21068.6 gal
